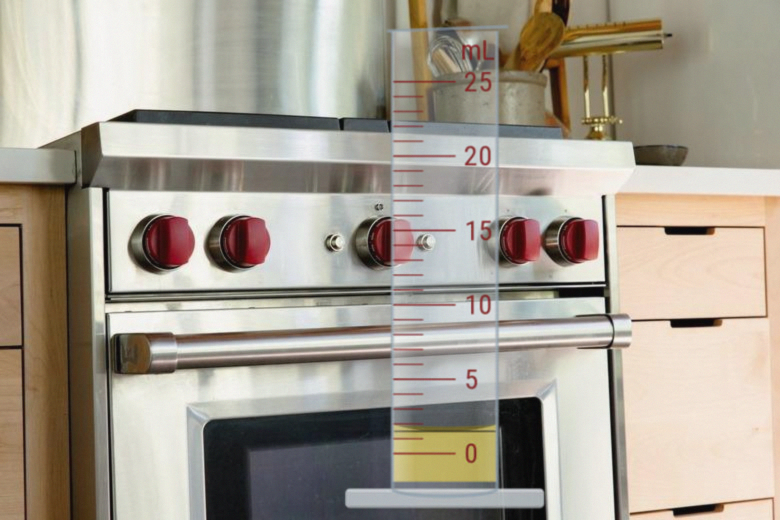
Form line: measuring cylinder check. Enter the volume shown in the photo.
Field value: 1.5 mL
